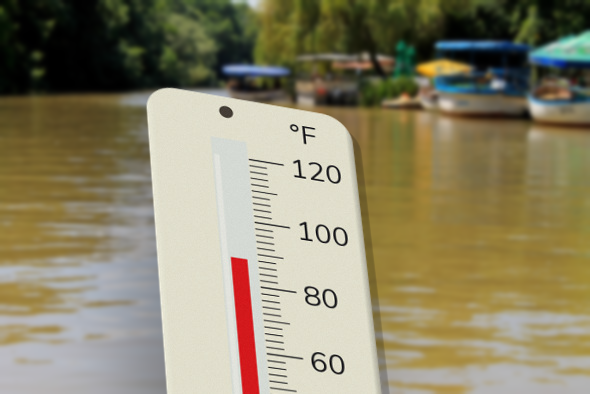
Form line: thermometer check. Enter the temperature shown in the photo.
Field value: 88 °F
